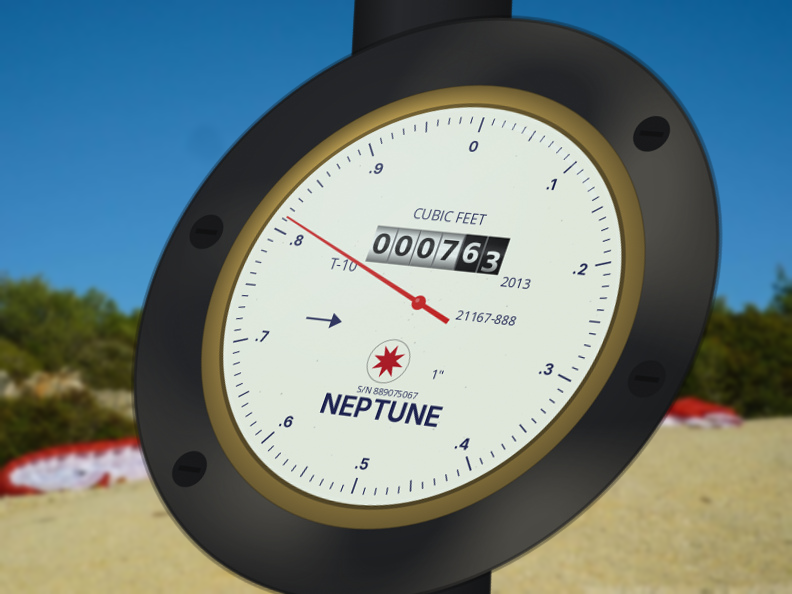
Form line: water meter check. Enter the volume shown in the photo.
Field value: 762.81 ft³
